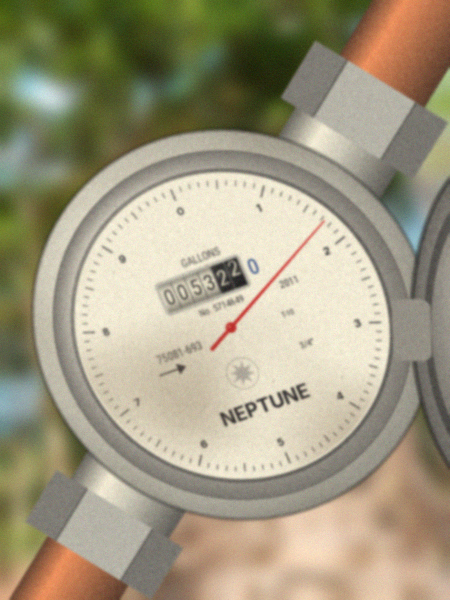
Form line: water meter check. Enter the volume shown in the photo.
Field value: 53221.7 gal
